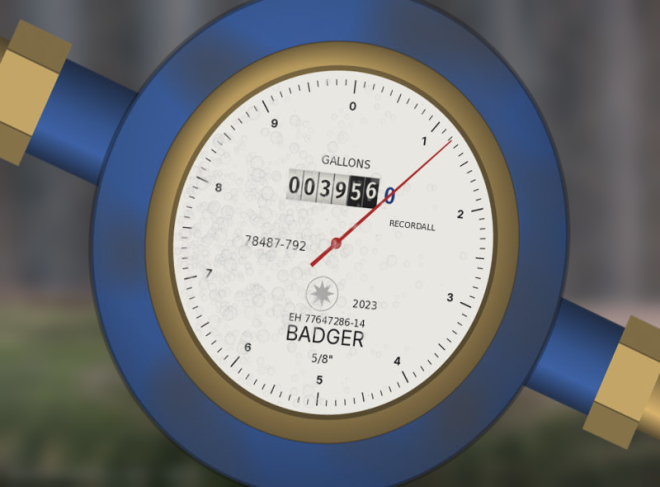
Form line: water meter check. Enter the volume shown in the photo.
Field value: 39561.2 gal
